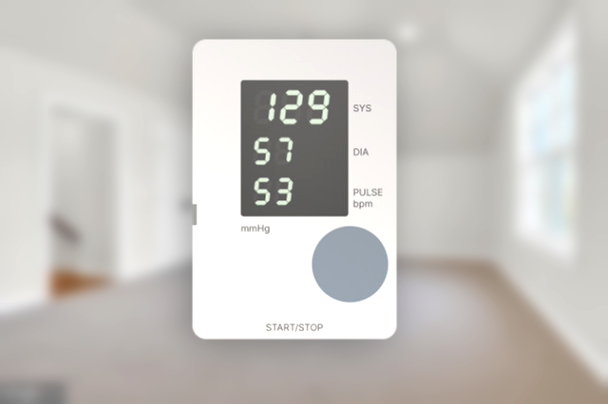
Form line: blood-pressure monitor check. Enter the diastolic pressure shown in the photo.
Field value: 57 mmHg
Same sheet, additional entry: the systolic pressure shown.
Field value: 129 mmHg
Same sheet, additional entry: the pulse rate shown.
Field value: 53 bpm
